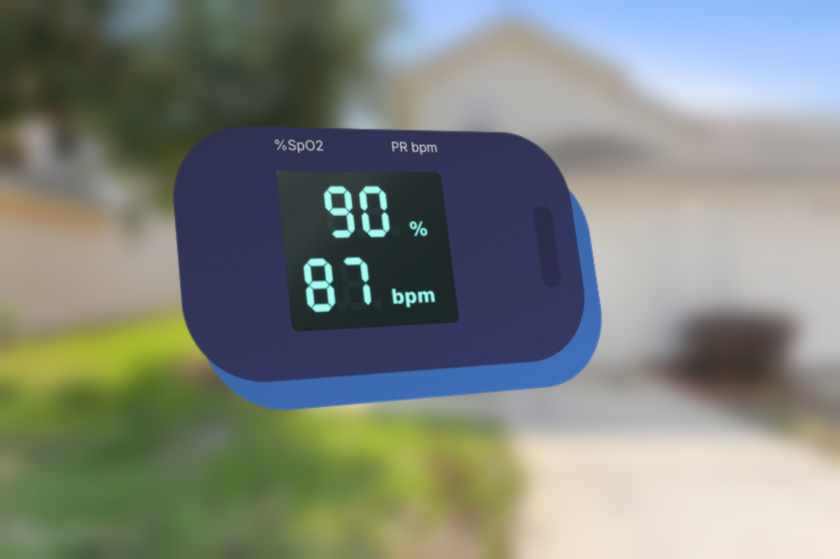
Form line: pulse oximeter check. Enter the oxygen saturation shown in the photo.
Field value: 90 %
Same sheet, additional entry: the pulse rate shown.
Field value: 87 bpm
